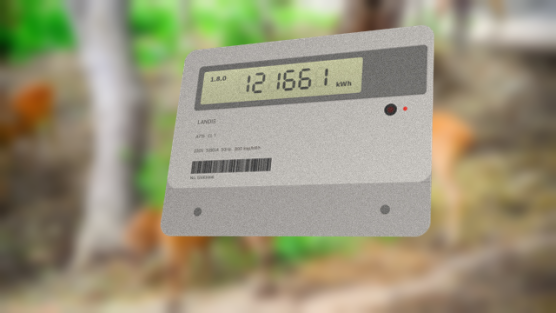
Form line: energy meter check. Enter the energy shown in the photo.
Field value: 121661 kWh
